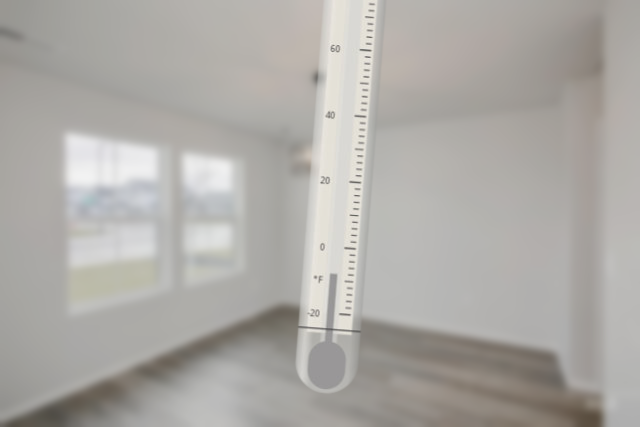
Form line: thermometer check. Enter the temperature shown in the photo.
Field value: -8 °F
